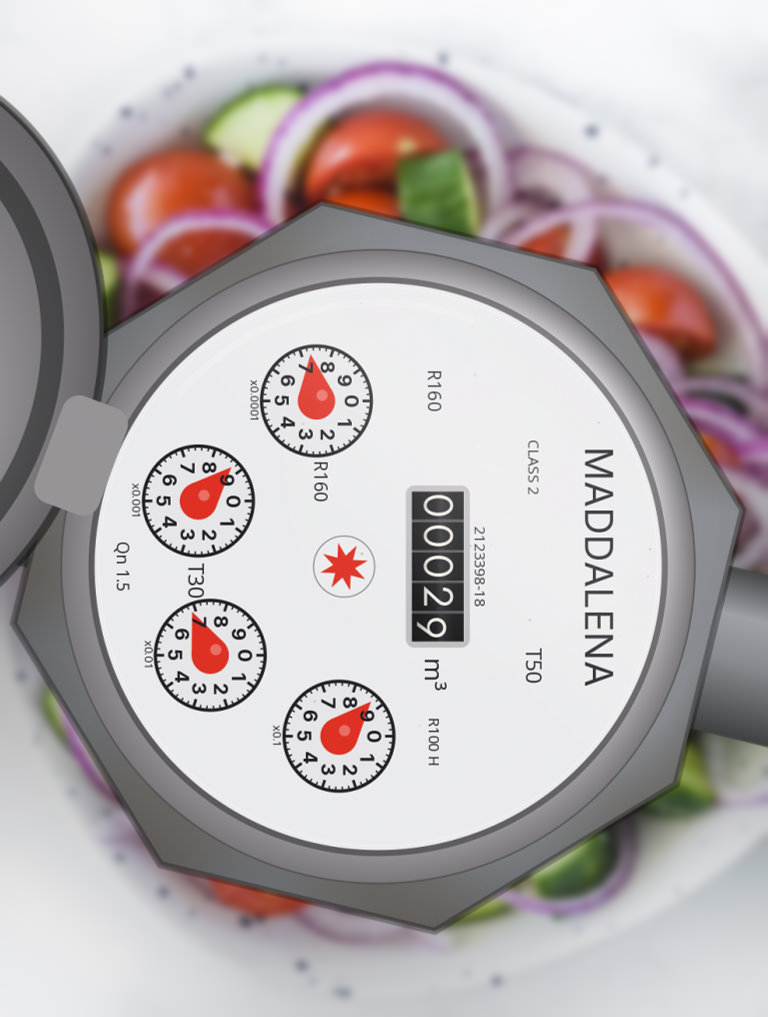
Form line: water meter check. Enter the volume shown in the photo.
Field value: 28.8687 m³
